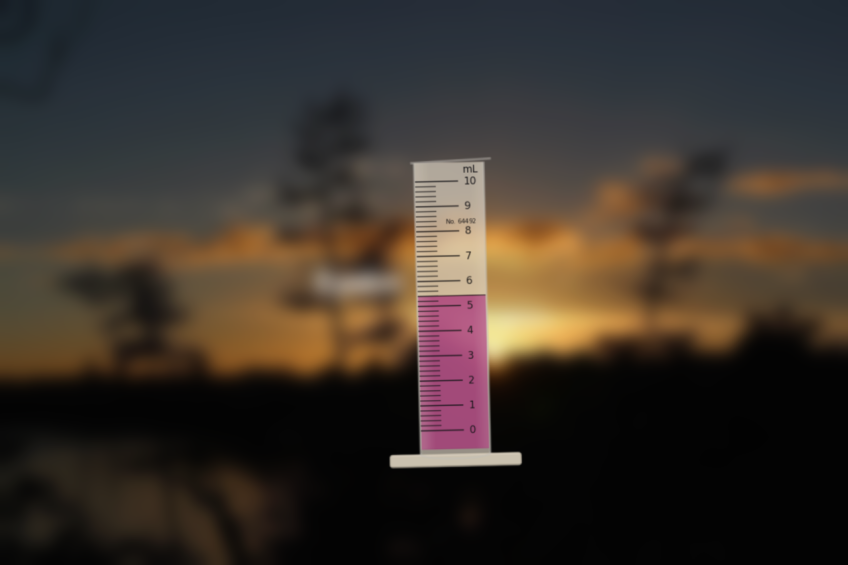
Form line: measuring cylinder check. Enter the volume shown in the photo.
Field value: 5.4 mL
